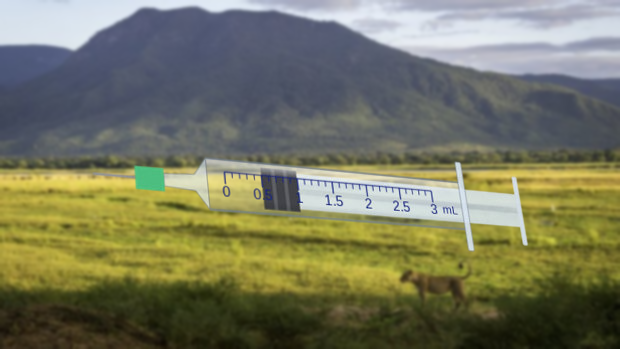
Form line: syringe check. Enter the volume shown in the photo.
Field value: 0.5 mL
